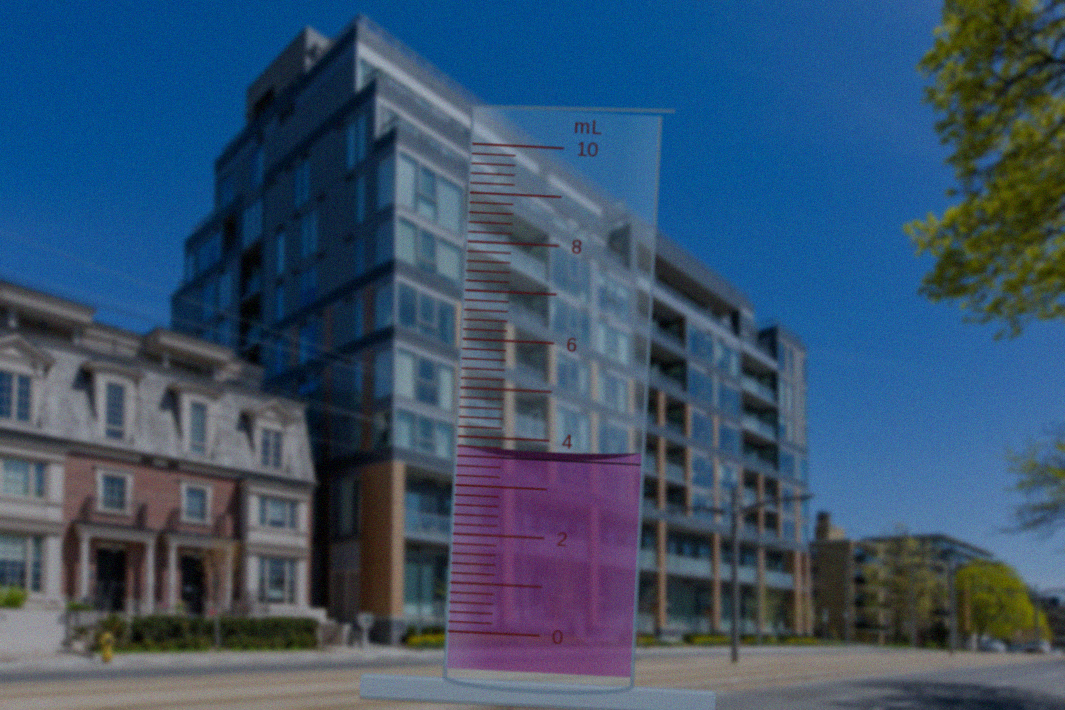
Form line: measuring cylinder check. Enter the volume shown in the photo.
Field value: 3.6 mL
